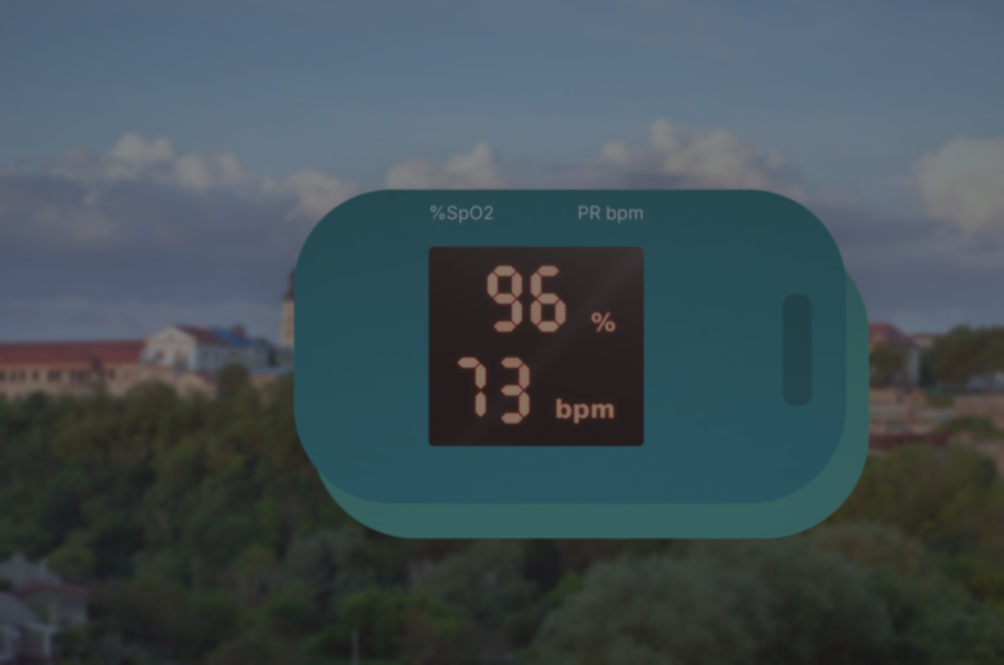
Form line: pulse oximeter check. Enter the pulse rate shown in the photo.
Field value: 73 bpm
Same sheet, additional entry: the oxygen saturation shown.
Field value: 96 %
